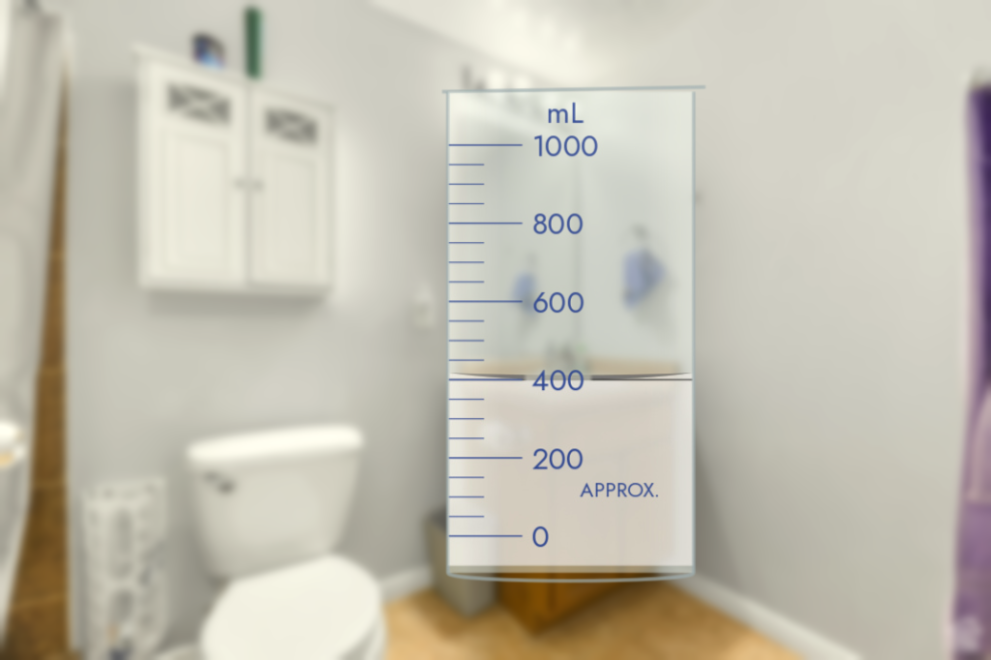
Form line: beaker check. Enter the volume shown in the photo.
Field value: 400 mL
